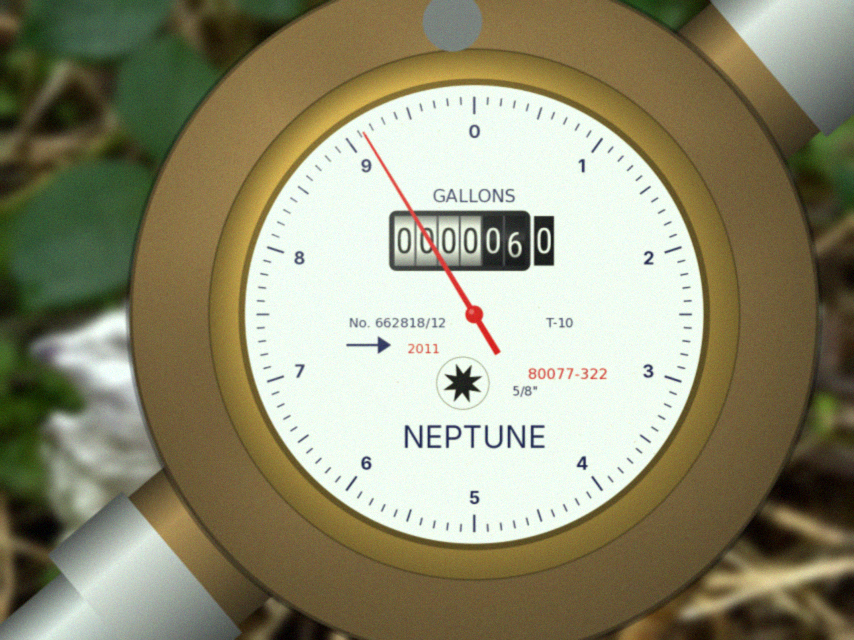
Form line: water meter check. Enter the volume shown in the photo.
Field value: 59.1 gal
